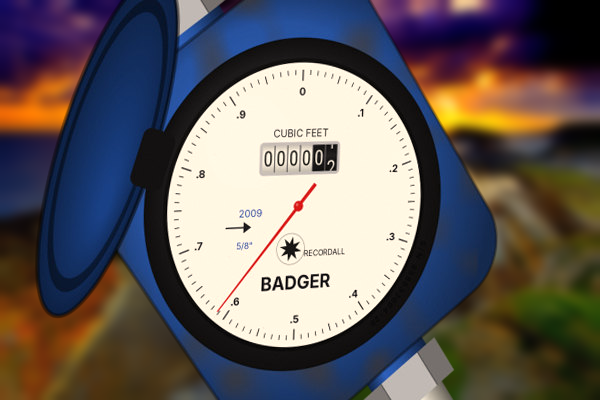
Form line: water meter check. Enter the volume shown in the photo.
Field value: 1.61 ft³
